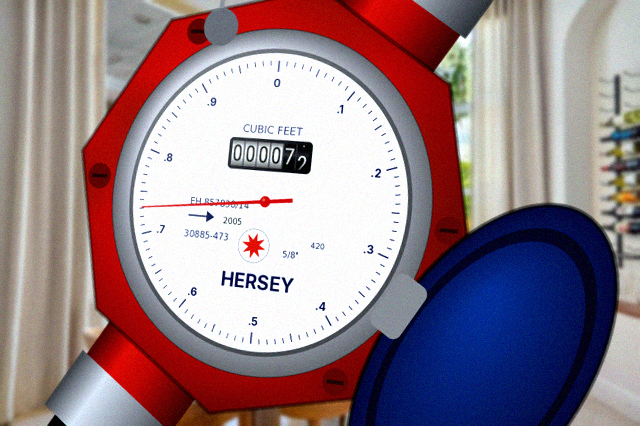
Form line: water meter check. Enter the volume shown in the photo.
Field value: 71.73 ft³
